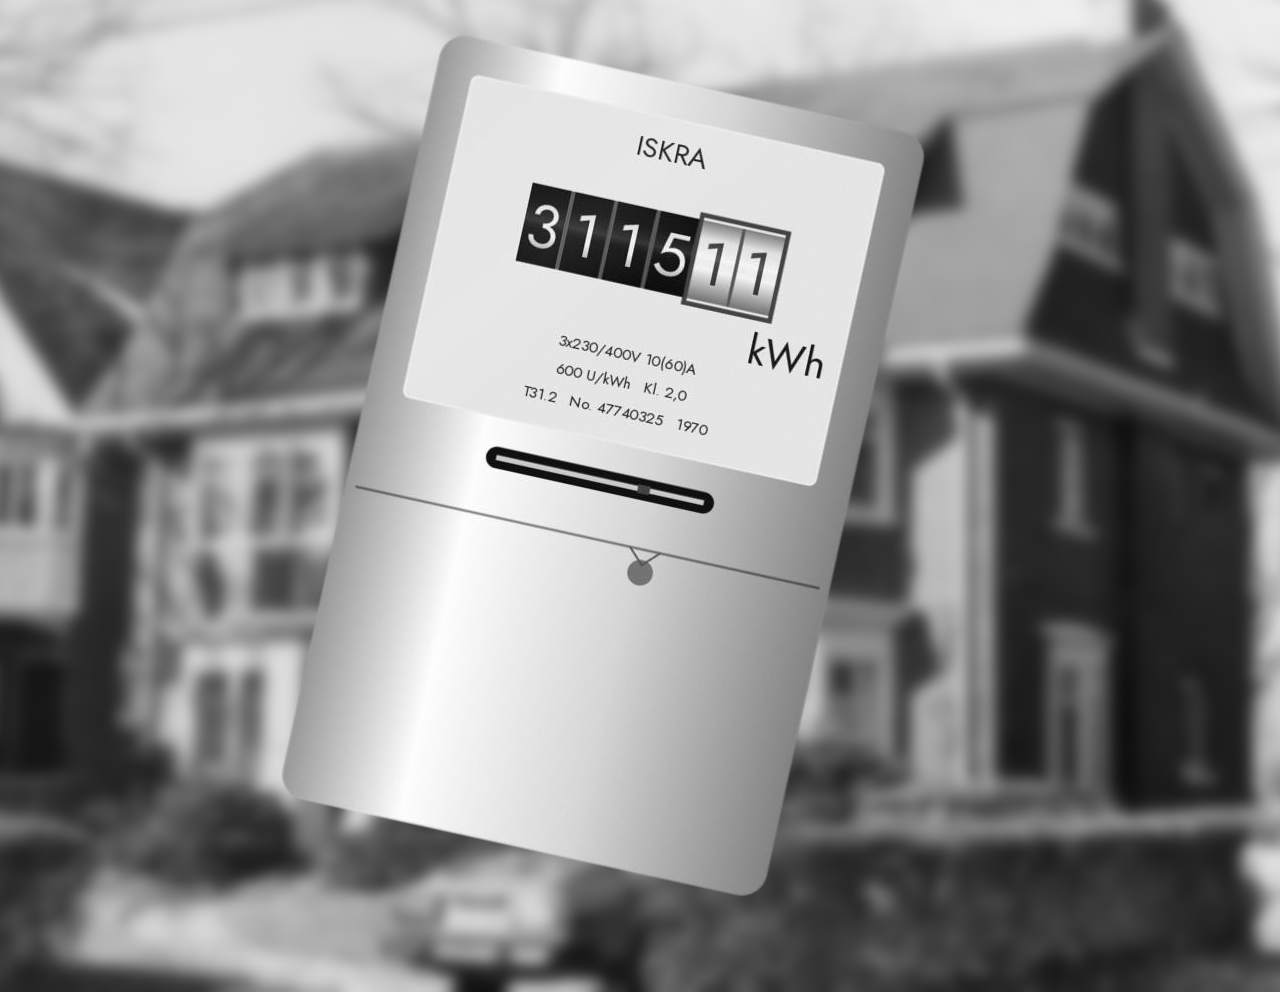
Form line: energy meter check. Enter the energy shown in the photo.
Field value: 3115.11 kWh
